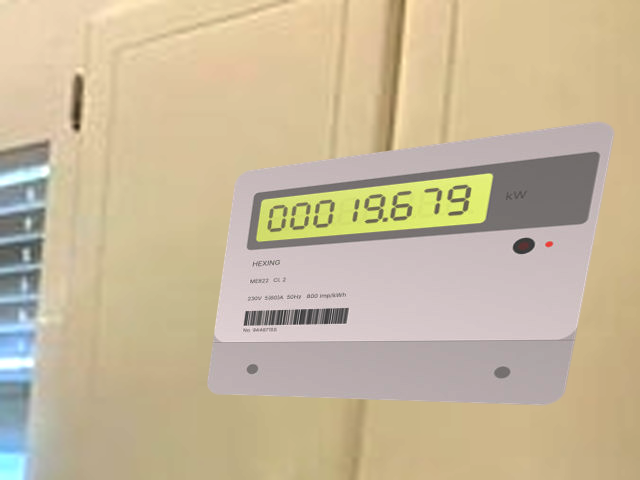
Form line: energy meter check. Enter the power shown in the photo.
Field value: 19.679 kW
